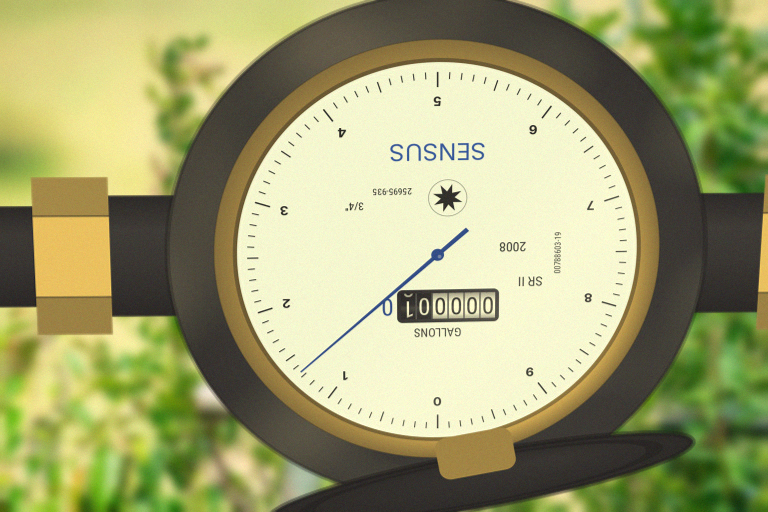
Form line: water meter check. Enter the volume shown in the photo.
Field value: 11.3 gal
